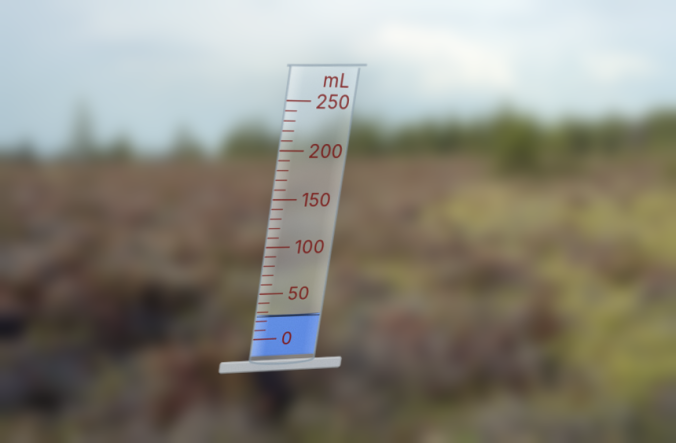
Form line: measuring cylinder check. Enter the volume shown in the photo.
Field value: 25 mL
